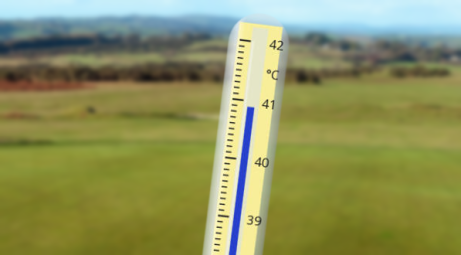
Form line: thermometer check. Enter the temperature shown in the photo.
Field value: 40.9 °C
